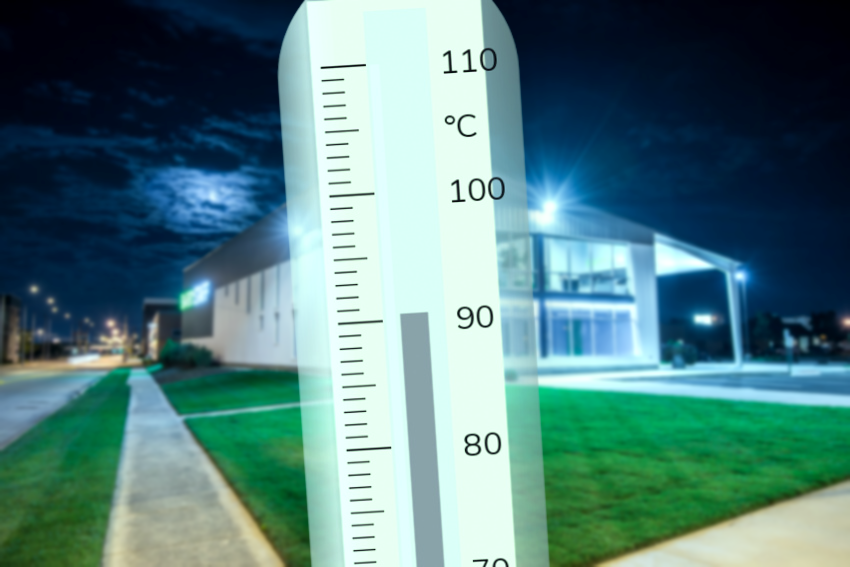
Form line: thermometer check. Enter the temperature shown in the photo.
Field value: 90.5 °C
